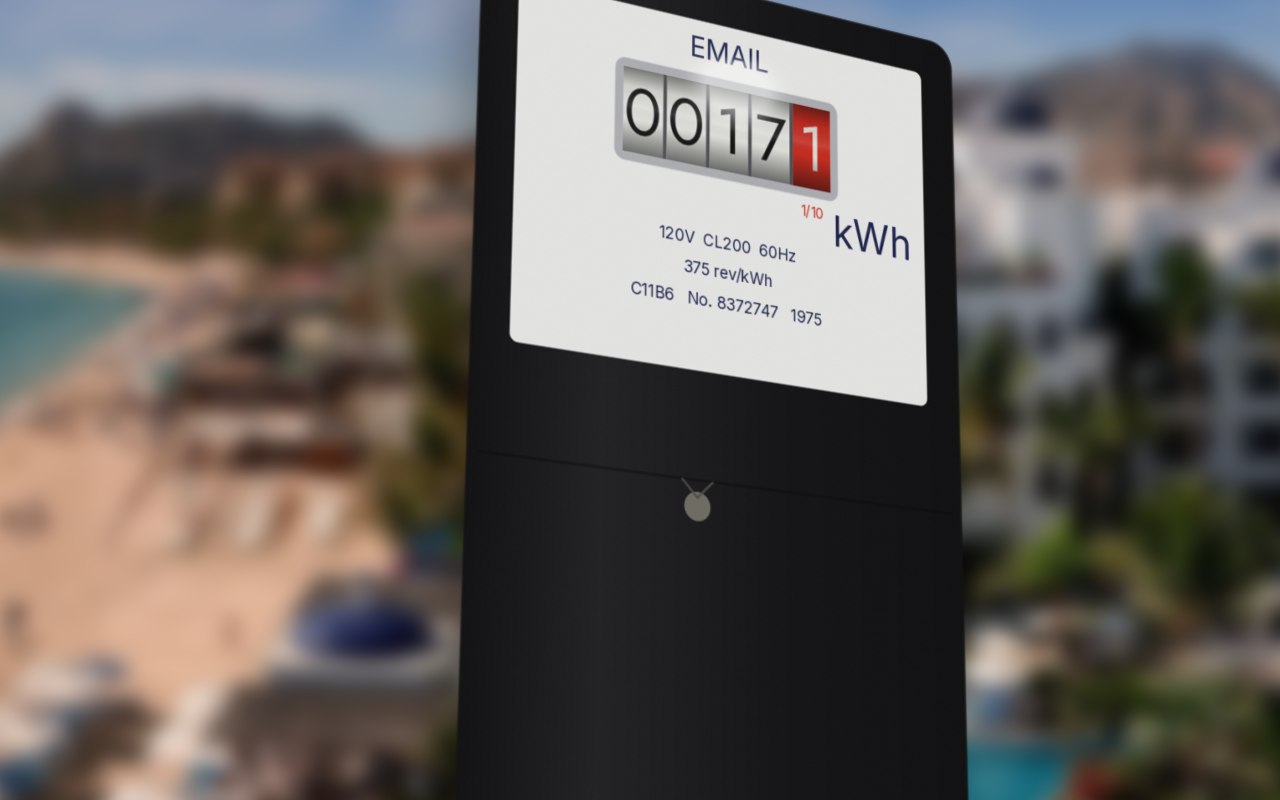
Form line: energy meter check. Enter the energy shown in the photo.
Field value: 17.1 kWh
